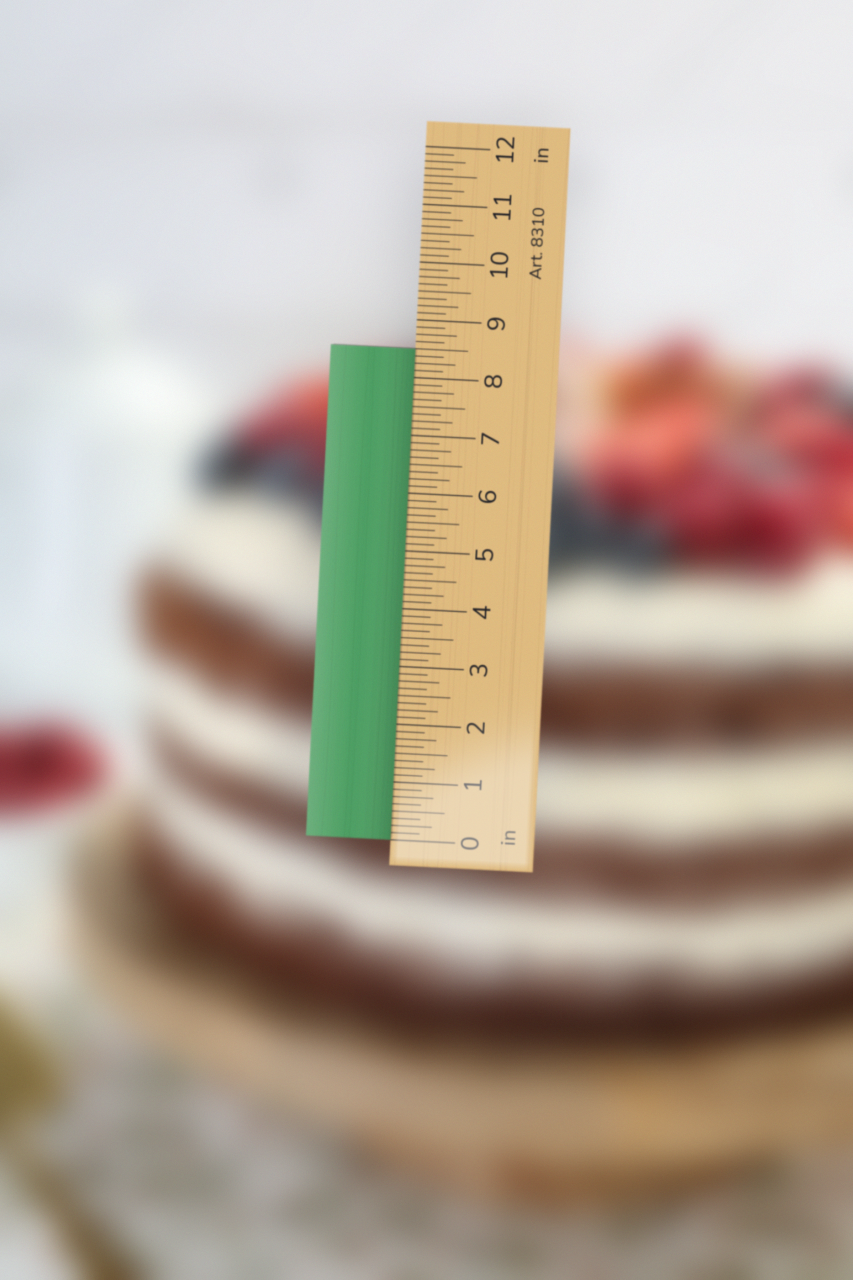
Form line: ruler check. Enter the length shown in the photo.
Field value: 8.5 in
